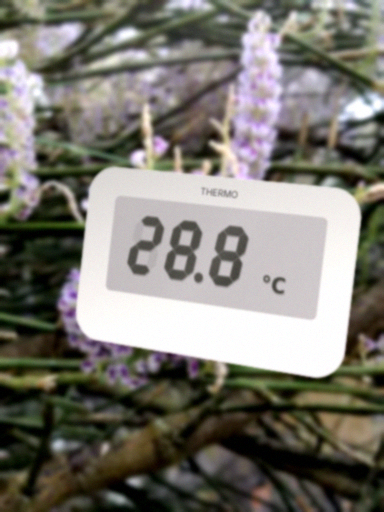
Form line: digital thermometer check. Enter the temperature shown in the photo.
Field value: 28.8 °C
